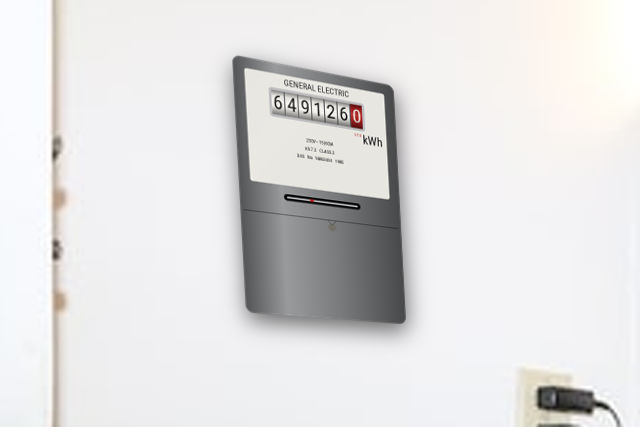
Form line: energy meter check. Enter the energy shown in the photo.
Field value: 649126.0 kWh
